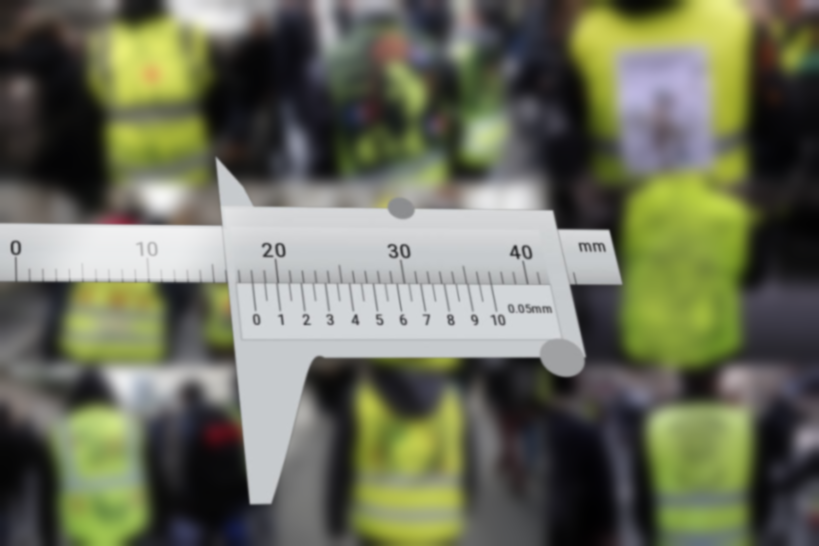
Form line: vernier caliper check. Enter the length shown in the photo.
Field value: 18.0 mm
